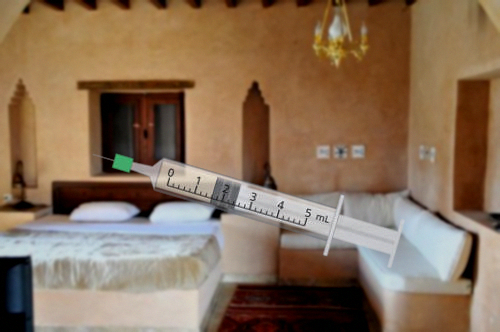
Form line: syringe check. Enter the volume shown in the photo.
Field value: 1.6 mL
